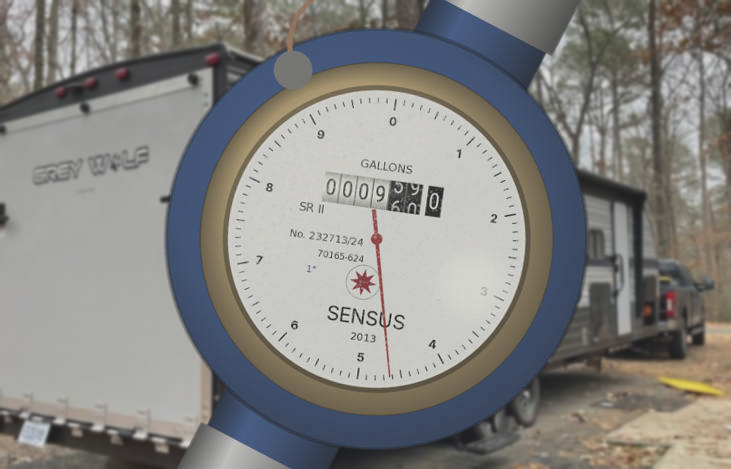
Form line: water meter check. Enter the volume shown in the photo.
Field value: 9594.6 gal
